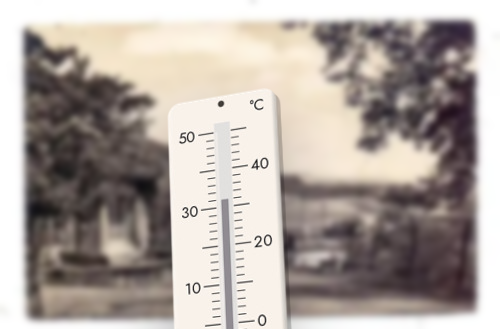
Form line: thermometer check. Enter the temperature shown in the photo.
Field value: 32 °C
